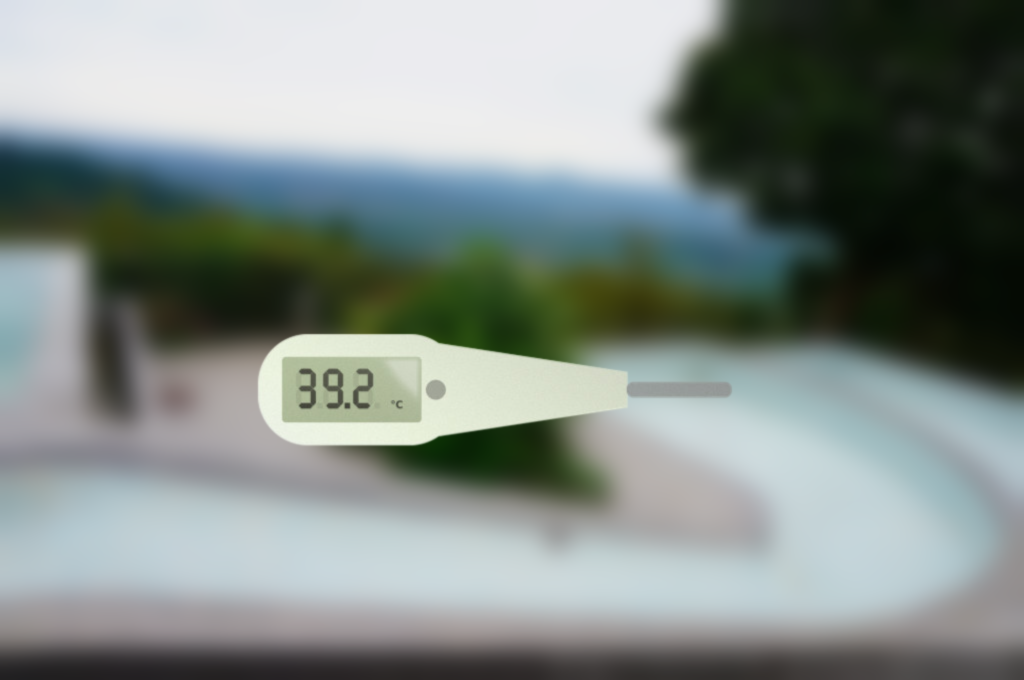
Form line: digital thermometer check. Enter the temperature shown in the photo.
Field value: 39.2 °C
